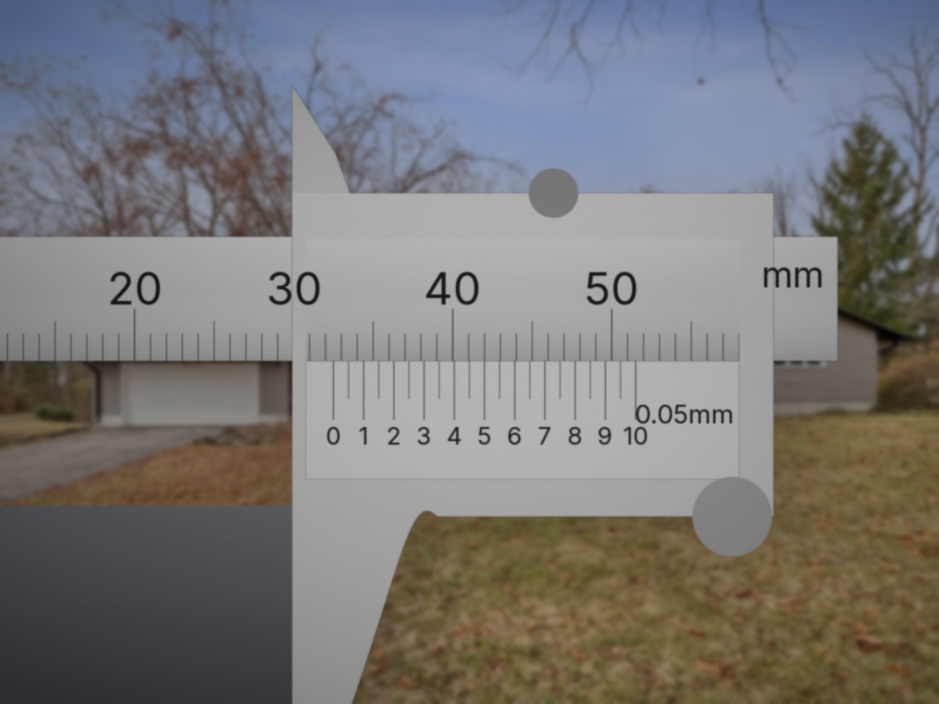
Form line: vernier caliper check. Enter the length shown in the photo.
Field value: 32.5 mm
